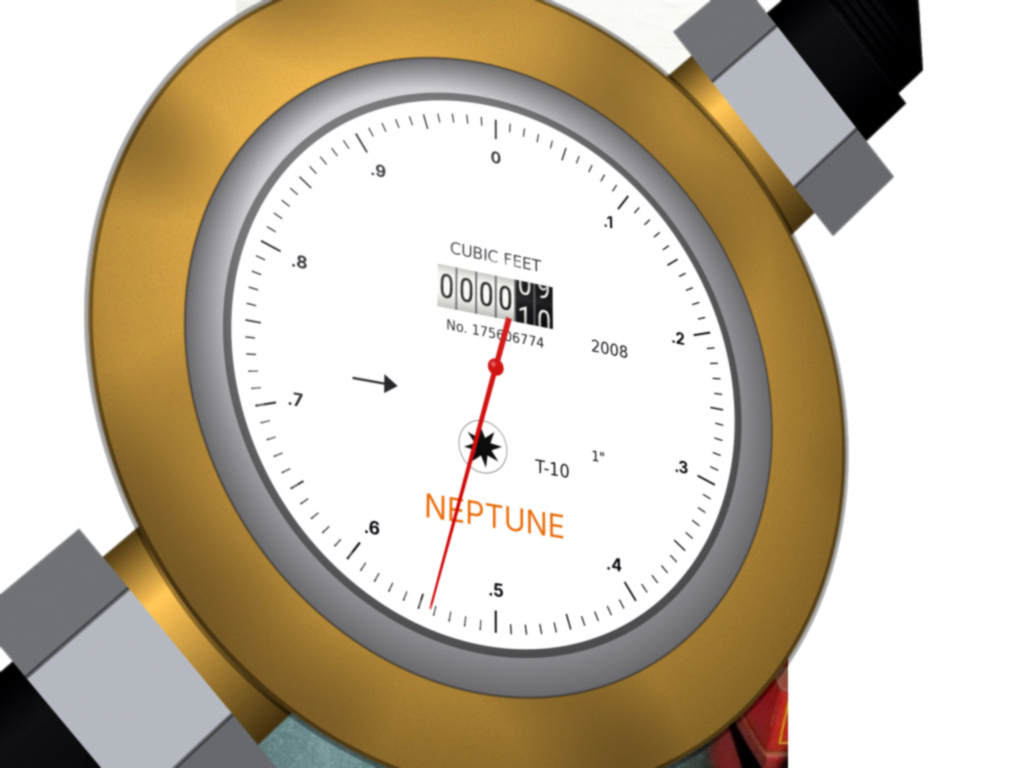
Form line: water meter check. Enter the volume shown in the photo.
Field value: 9.54 ft³
